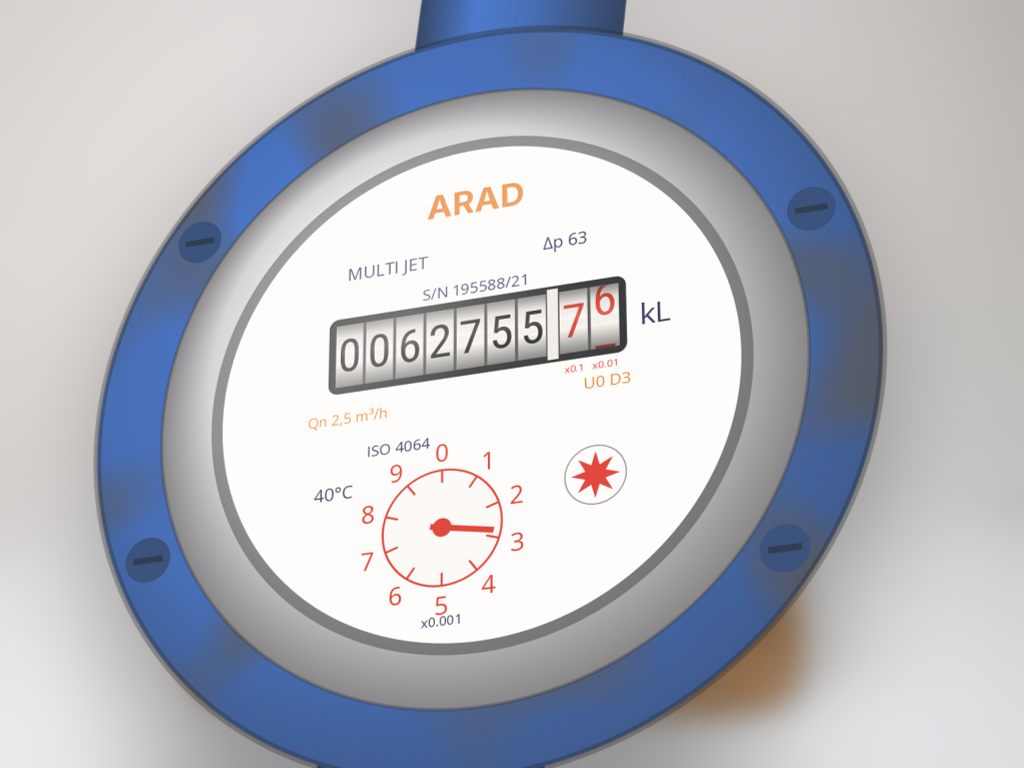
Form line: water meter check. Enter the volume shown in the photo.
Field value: 62755.762 kL
